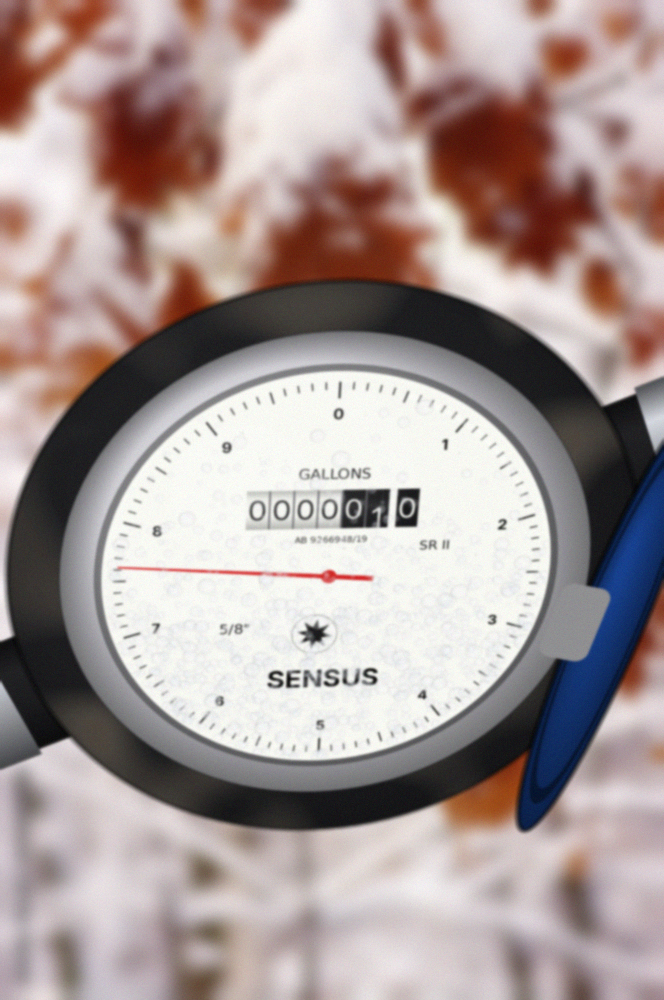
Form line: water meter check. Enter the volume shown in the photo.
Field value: 7.6 gal
